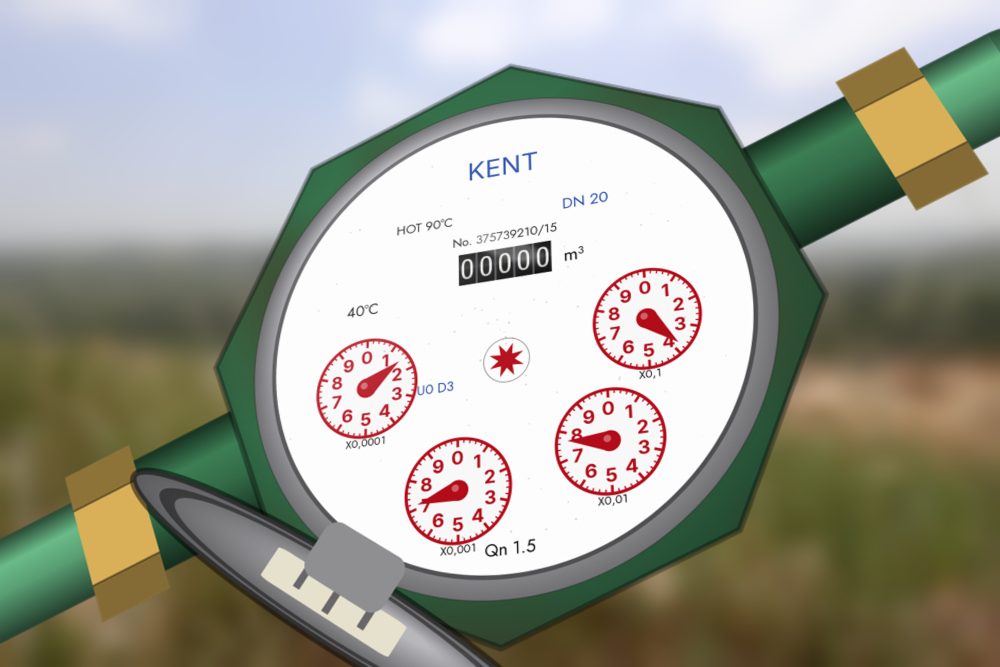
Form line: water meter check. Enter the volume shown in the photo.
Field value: 0.3771 m³
